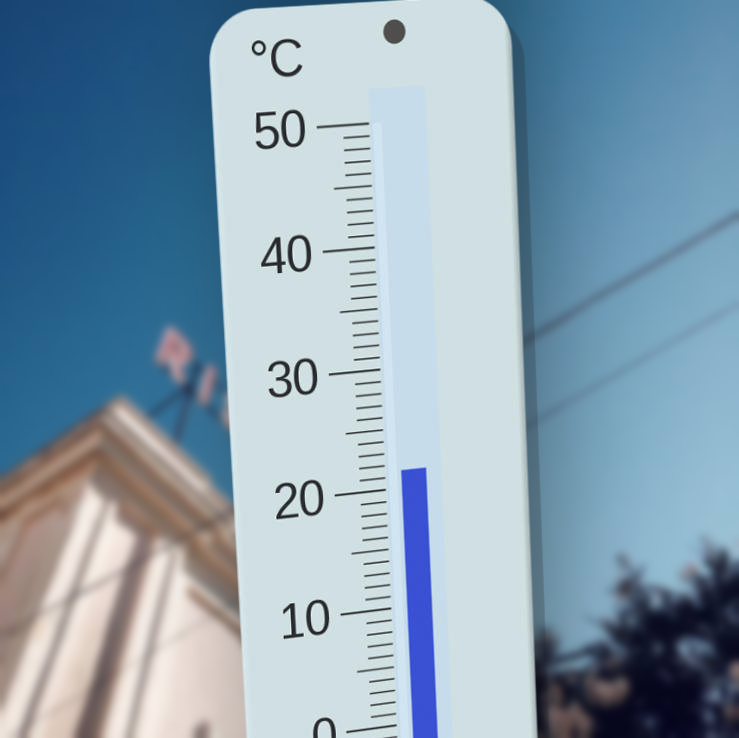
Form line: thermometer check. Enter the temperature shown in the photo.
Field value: 21.5 °C
